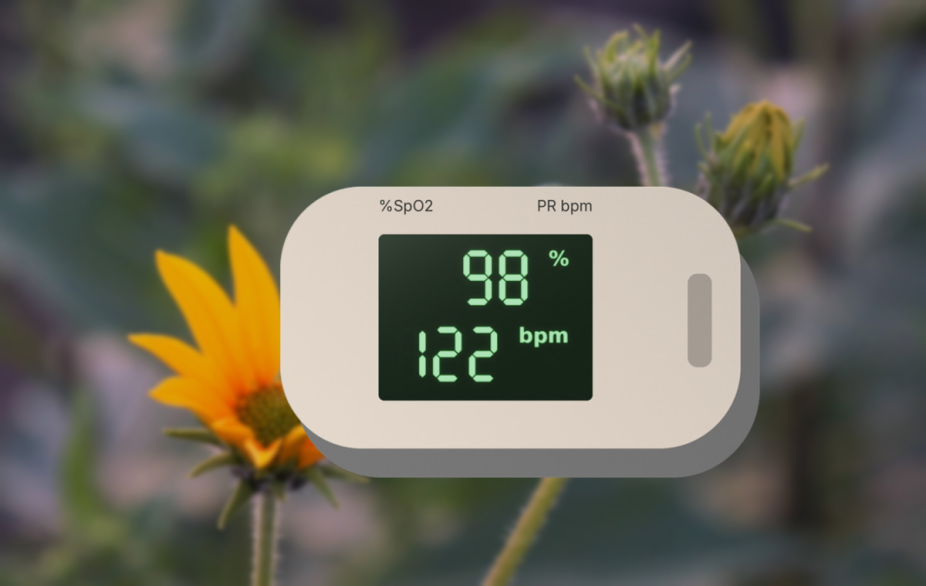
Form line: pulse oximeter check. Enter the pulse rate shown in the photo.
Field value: 122 bpm
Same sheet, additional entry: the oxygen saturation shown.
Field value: 98 %
